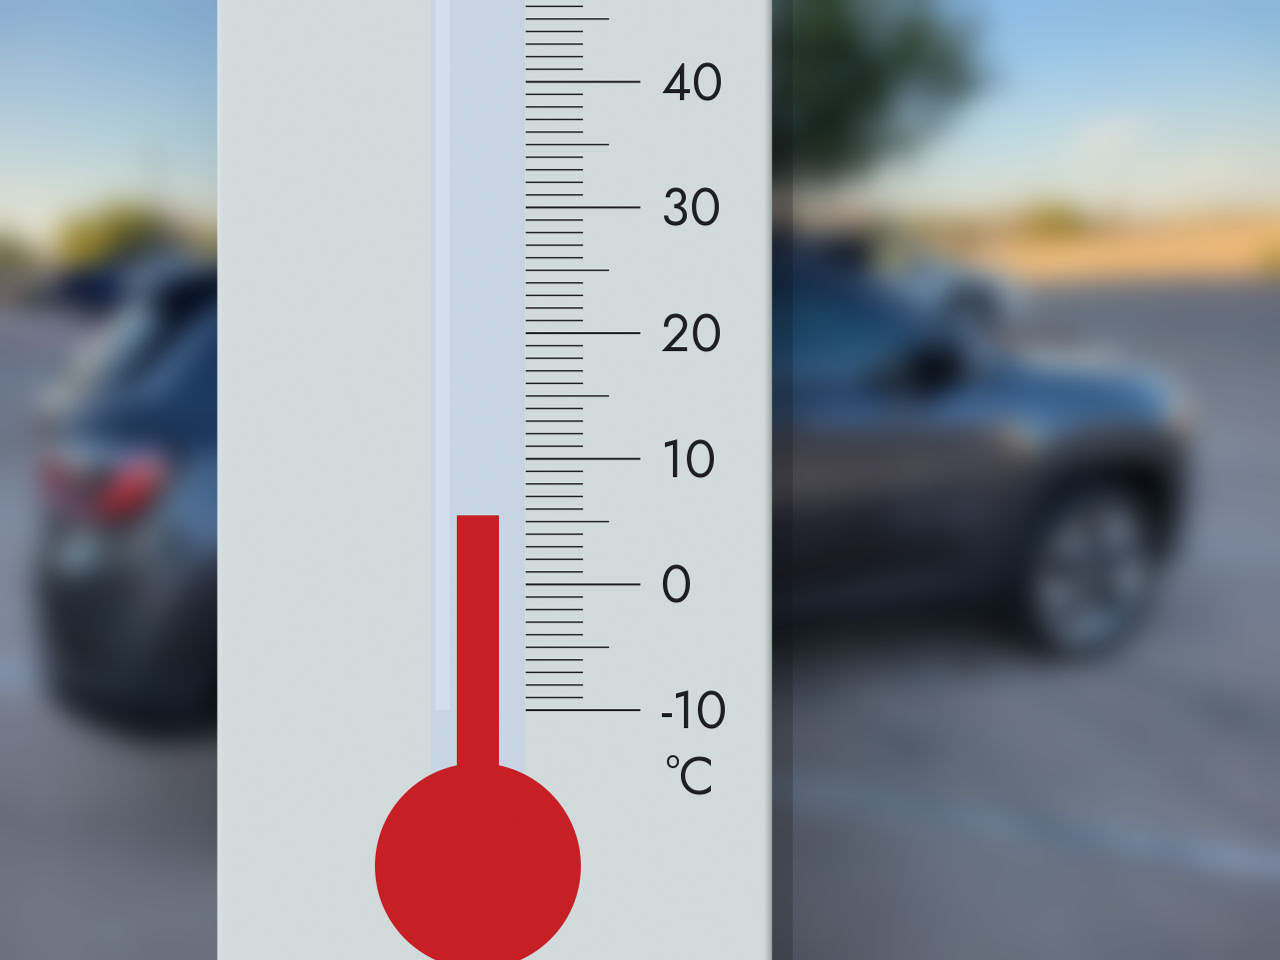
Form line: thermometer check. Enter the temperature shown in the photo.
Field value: 5.5 °C
